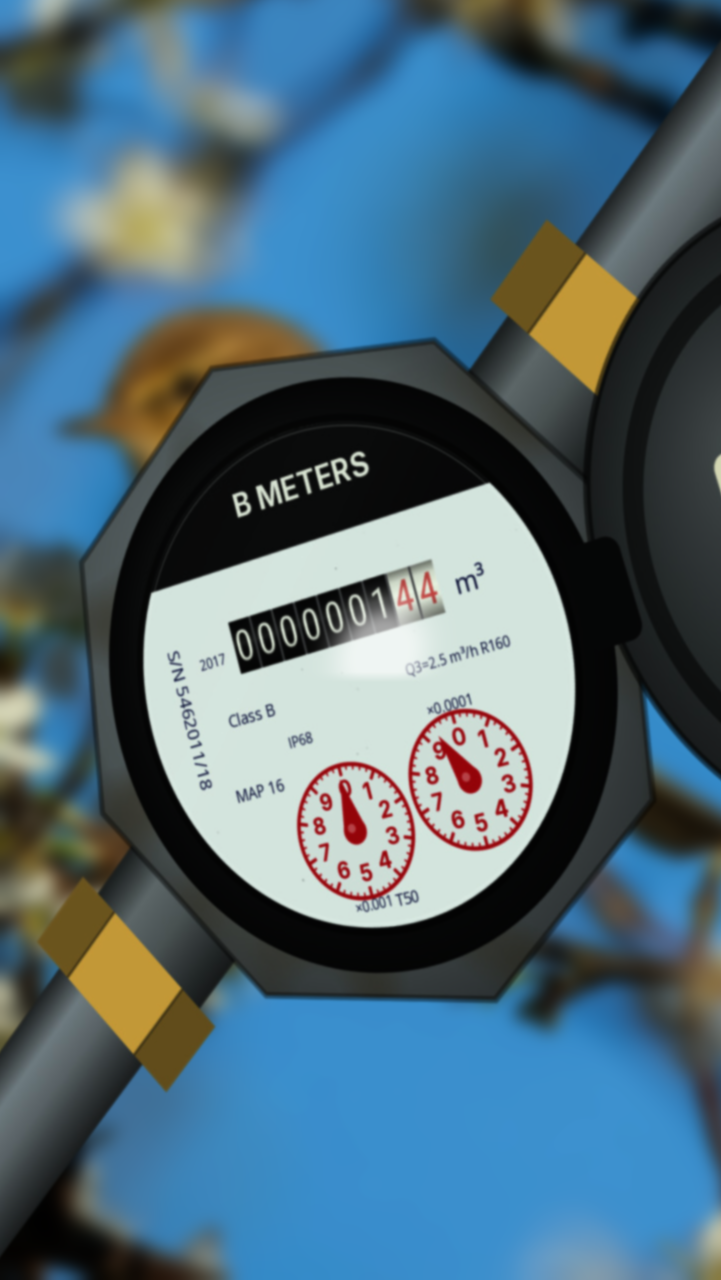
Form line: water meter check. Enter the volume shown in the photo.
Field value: 1.4399 m³
